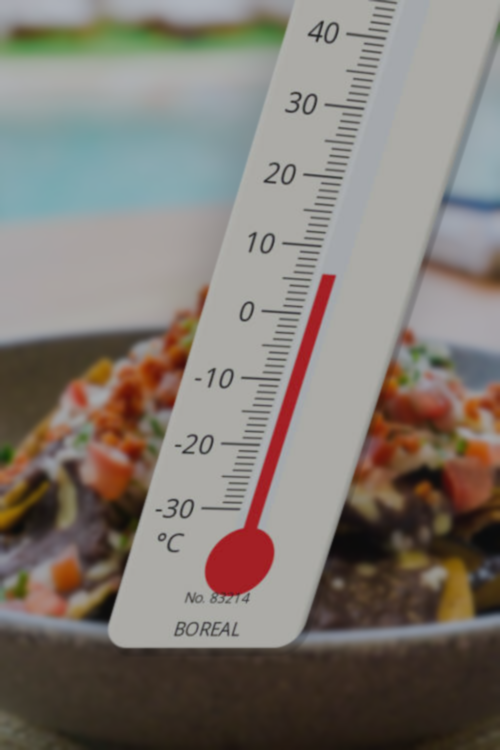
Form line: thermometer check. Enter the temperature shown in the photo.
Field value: 6 °C
